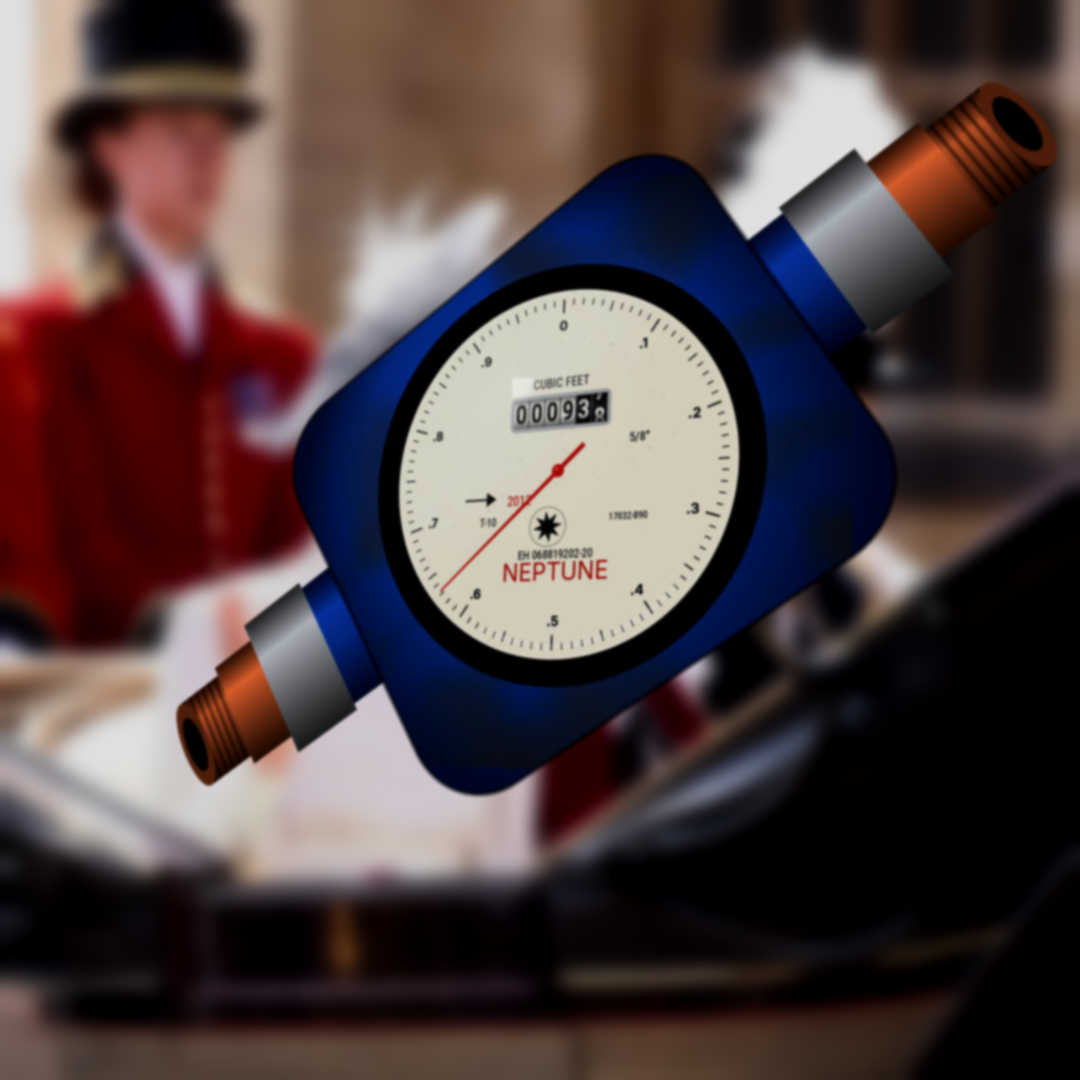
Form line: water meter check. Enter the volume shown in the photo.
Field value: 937.63 ft³
